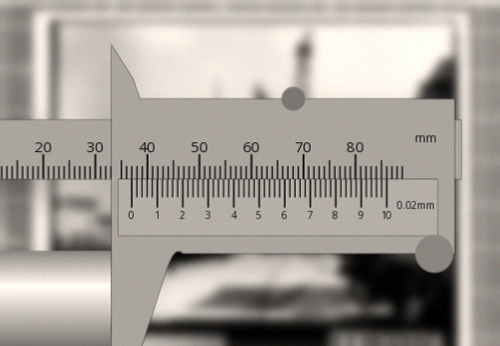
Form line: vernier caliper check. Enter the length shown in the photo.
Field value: 37.0 mm
